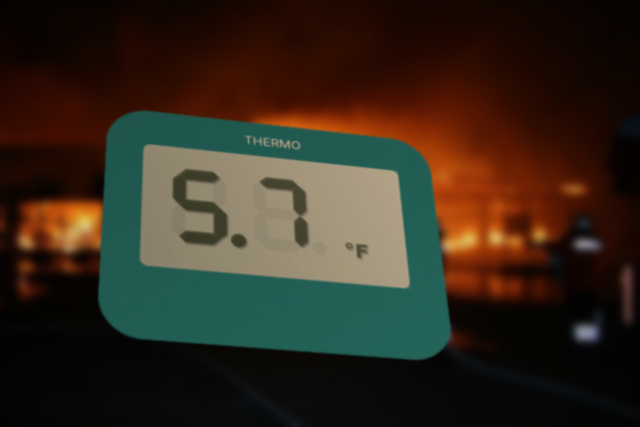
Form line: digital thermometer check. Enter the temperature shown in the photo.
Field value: 5.7 °F
